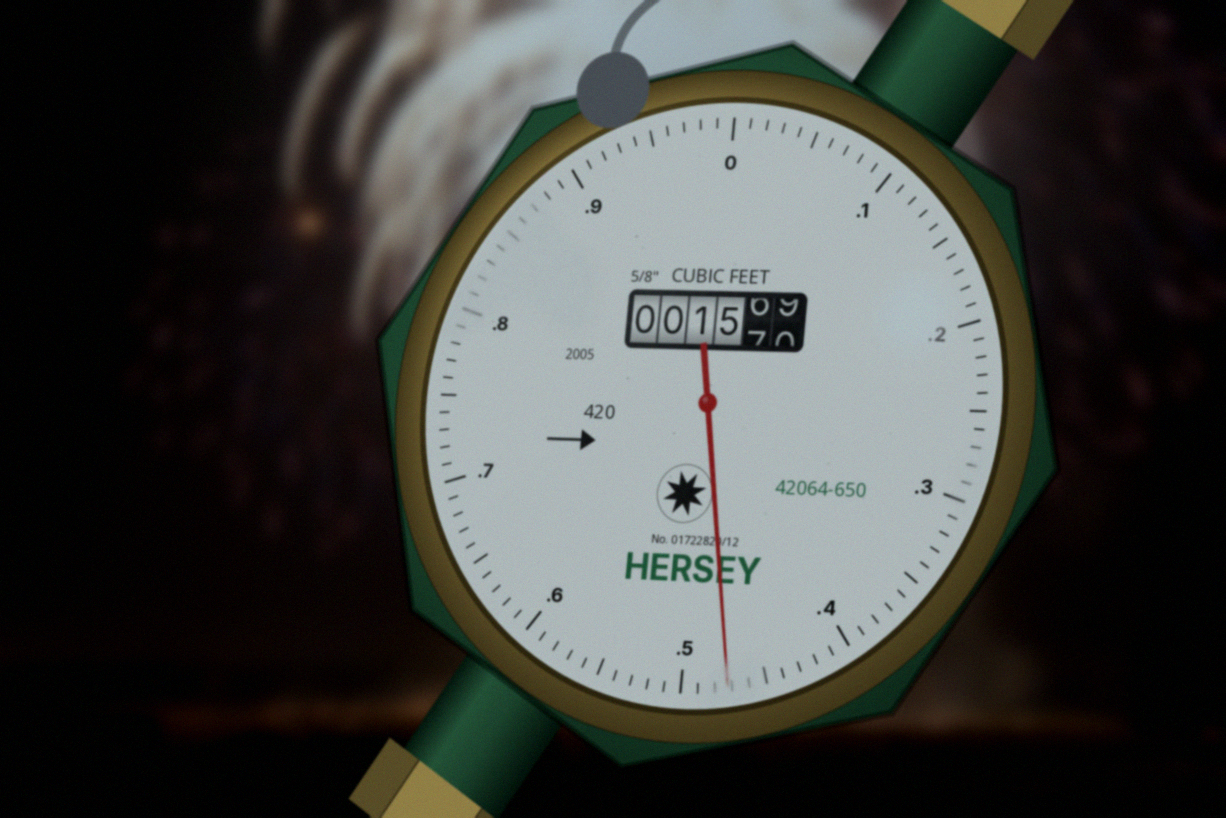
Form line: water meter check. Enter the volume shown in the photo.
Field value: 1569.47 ft³
